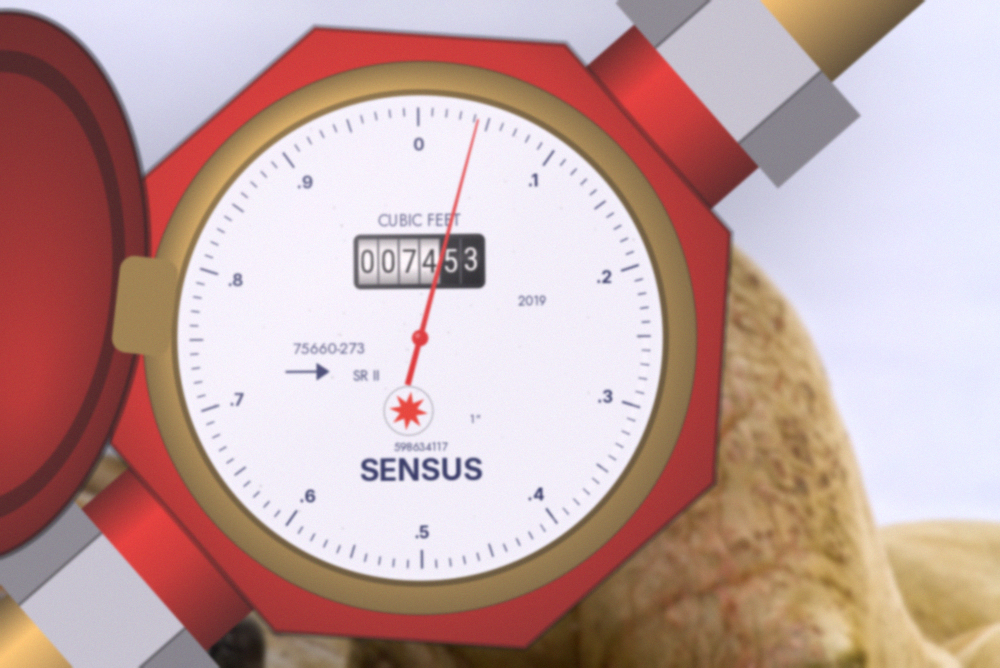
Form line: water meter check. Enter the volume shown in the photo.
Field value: 7453.04 ft³
